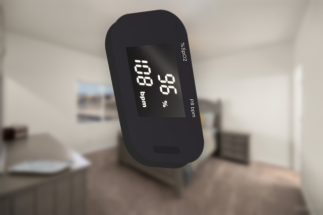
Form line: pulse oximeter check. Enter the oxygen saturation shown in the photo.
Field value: 96 %
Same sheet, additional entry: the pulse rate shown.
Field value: 108 bpm
